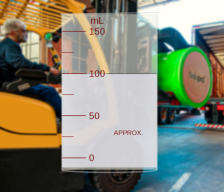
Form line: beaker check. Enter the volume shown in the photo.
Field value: 100 mL
